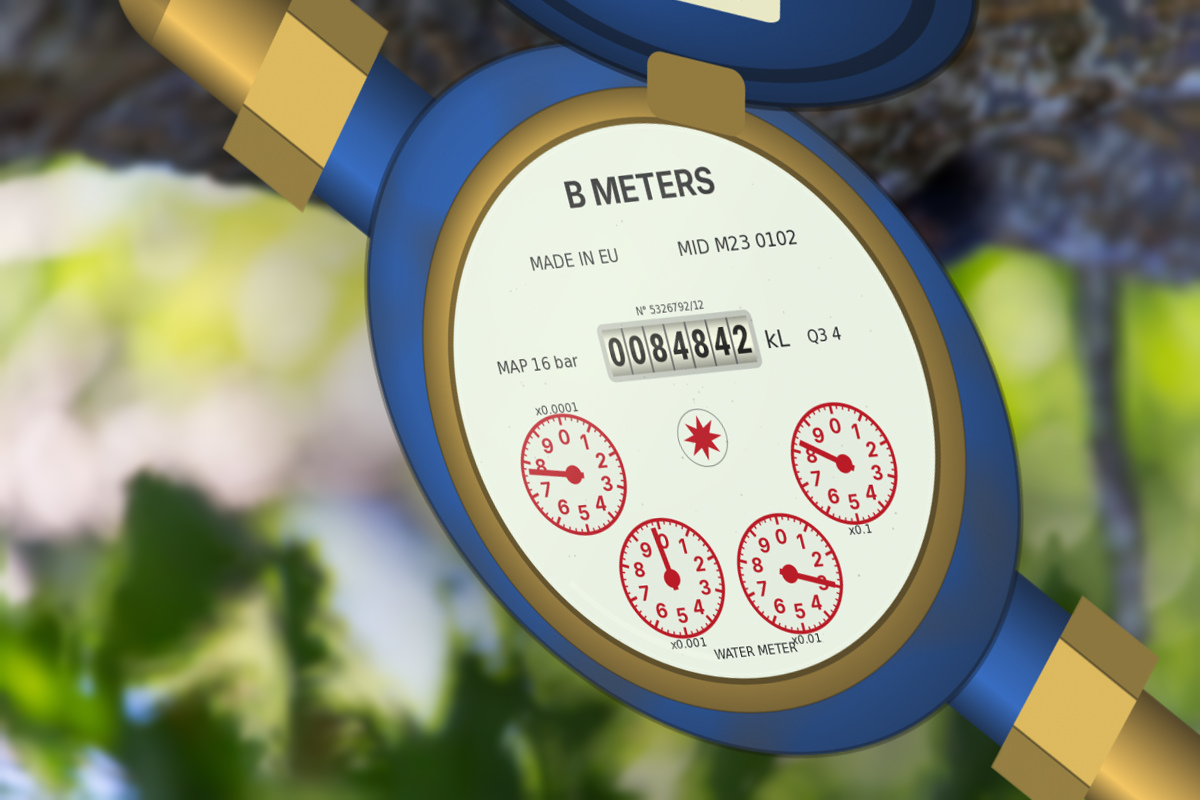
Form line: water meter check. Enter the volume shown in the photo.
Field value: 84842.8297 kL
